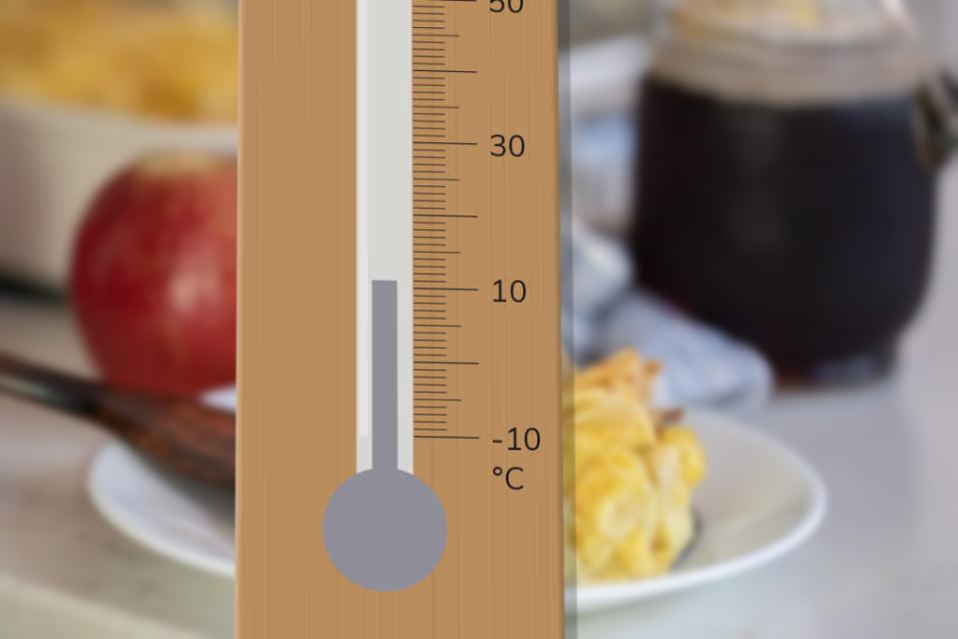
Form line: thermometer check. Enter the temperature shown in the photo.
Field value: 11 °C
